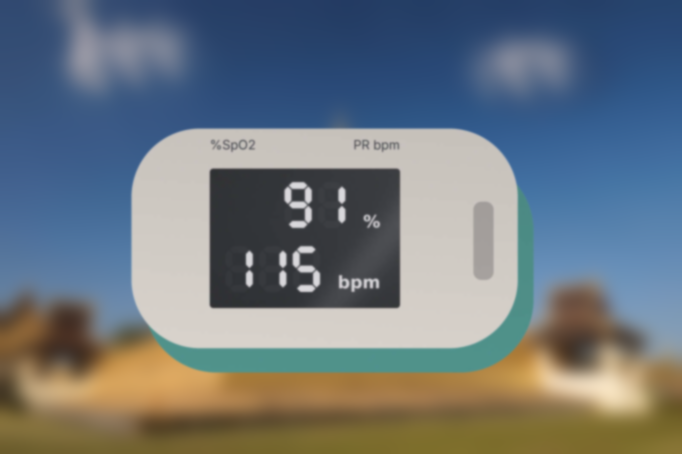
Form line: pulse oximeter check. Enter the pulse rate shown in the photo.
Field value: 115 bpm
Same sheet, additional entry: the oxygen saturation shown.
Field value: 91 %
